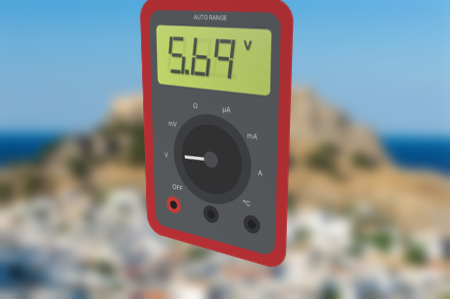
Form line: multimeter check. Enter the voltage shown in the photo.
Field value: 5.69 V
